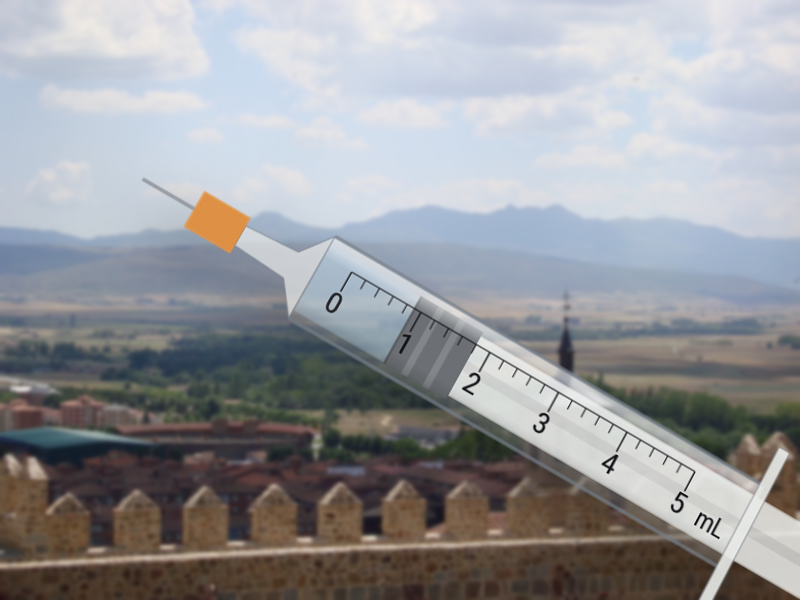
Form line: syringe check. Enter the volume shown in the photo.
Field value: 0.9 mL
